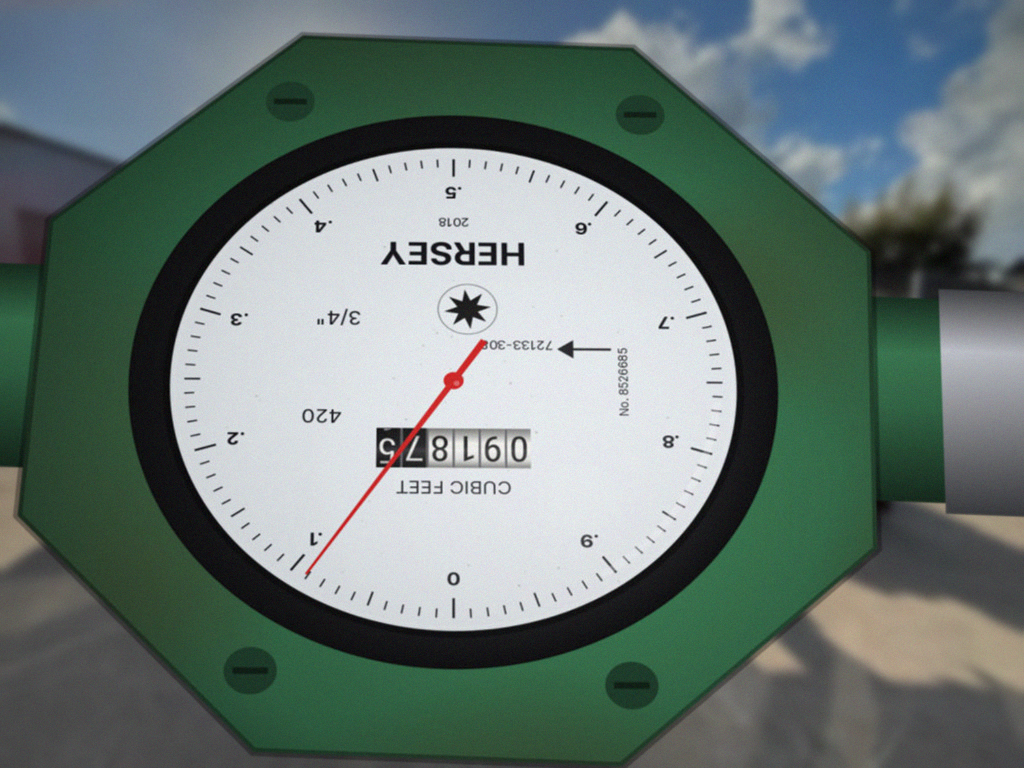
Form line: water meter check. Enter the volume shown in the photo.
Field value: 91875.09 ft³
